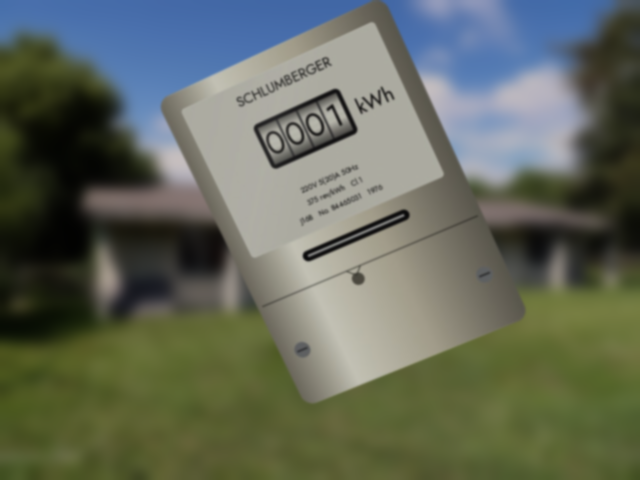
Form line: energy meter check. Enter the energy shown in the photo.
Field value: 1 kWh
